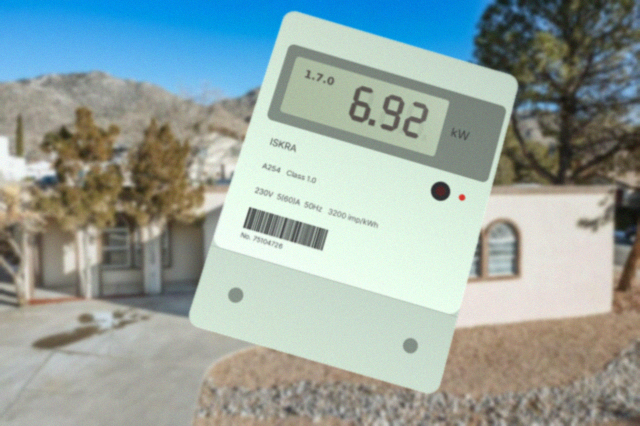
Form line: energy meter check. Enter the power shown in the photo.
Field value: 6.92 kW
